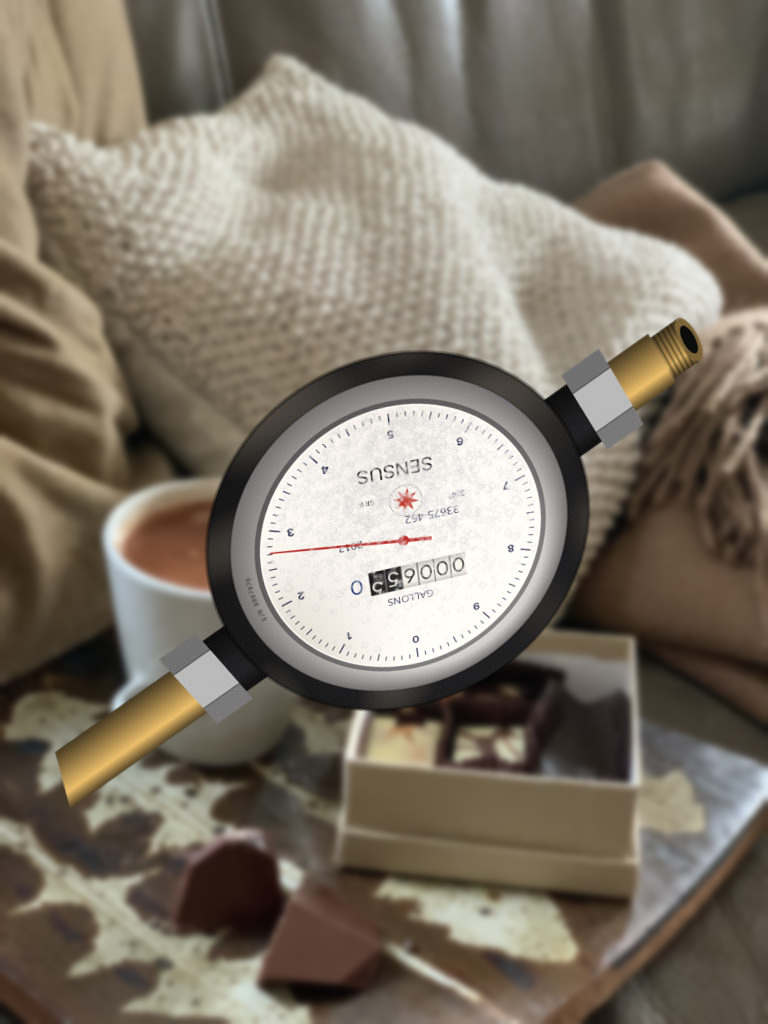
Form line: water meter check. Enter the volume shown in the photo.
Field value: 6552.7 gal
